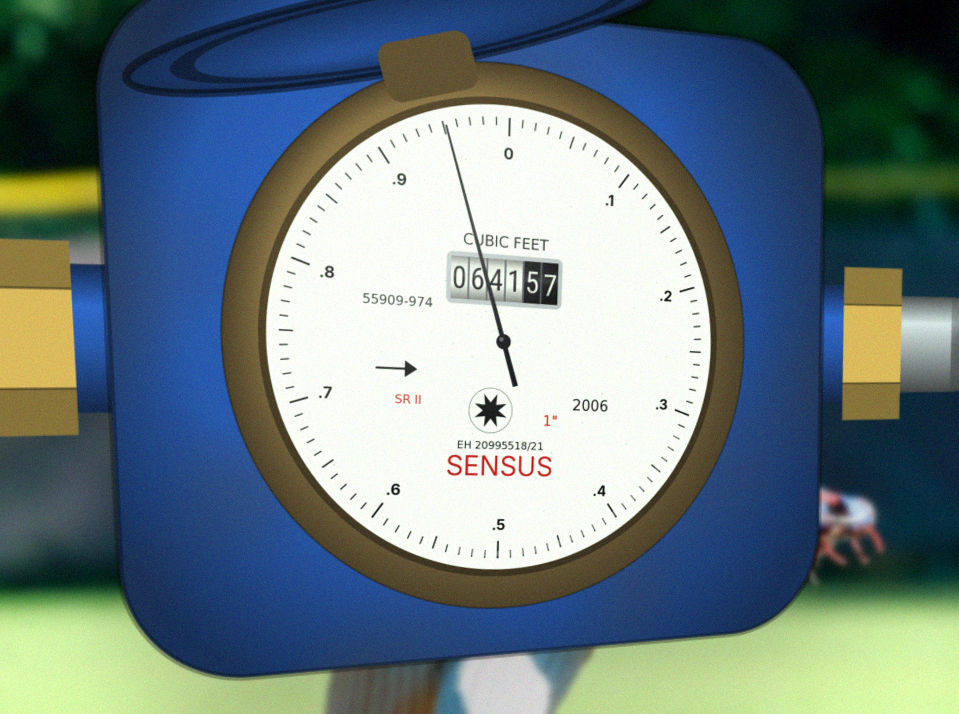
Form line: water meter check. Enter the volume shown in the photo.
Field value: 64156.95 ft³
